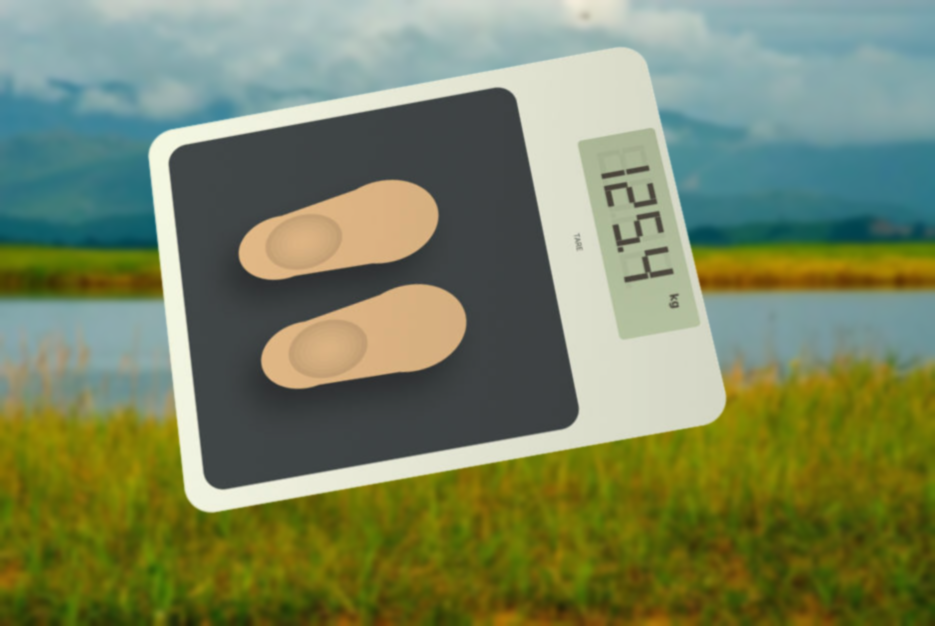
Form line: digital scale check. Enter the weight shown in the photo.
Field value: 125.4 kg
